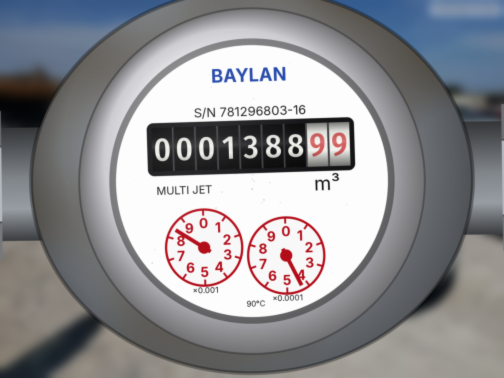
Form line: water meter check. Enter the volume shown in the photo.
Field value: 1388.9984 m³
